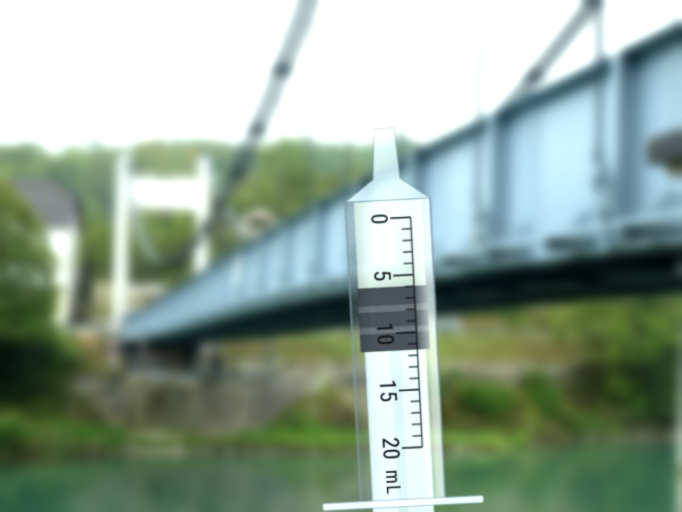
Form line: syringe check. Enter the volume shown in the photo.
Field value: 6 mL
